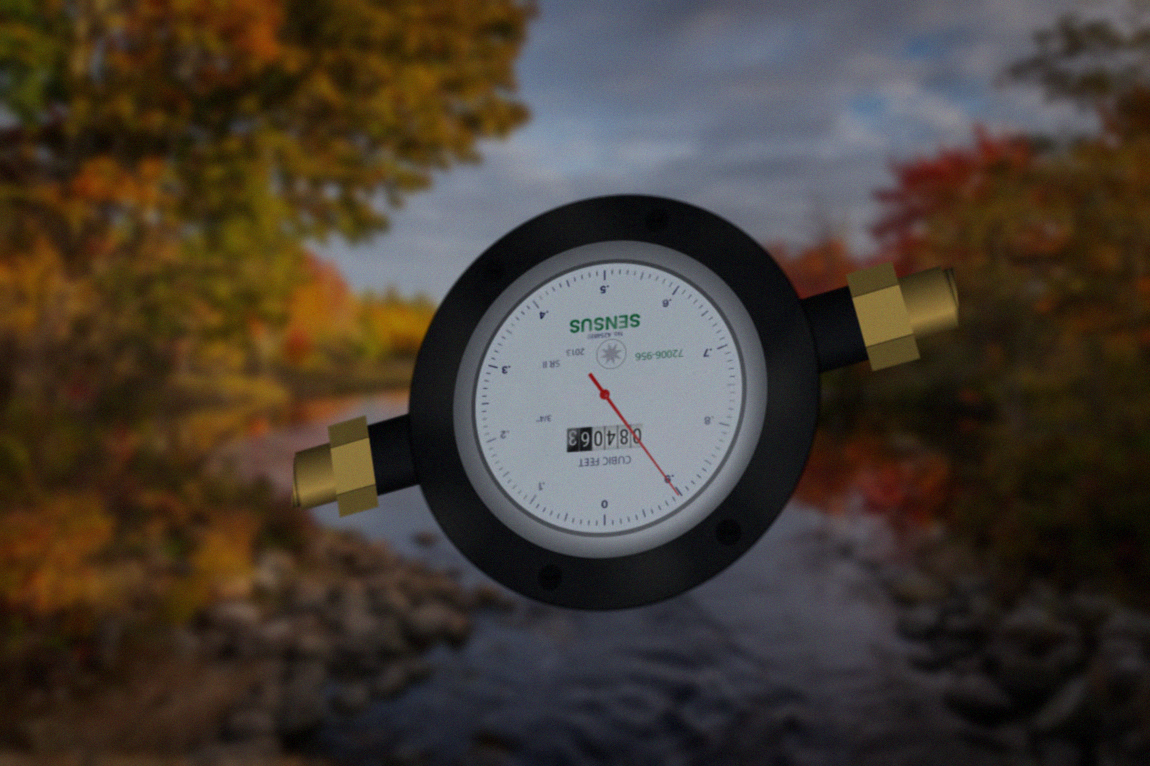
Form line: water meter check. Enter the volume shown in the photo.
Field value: 84062.90 ft³
